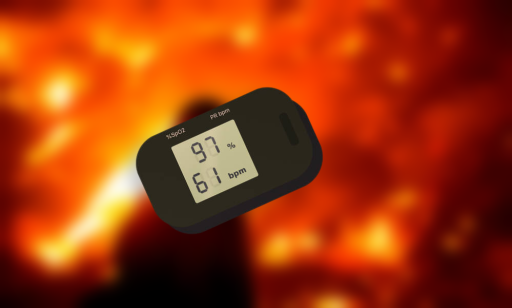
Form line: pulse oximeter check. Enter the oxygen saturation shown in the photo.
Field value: 97 %
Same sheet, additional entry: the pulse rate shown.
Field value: 61 bpm
